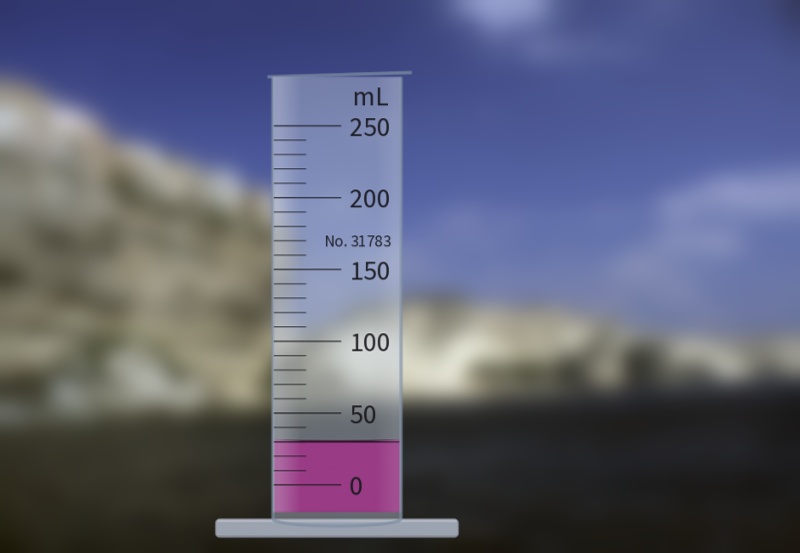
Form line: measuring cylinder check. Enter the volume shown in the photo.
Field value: 30 mL
